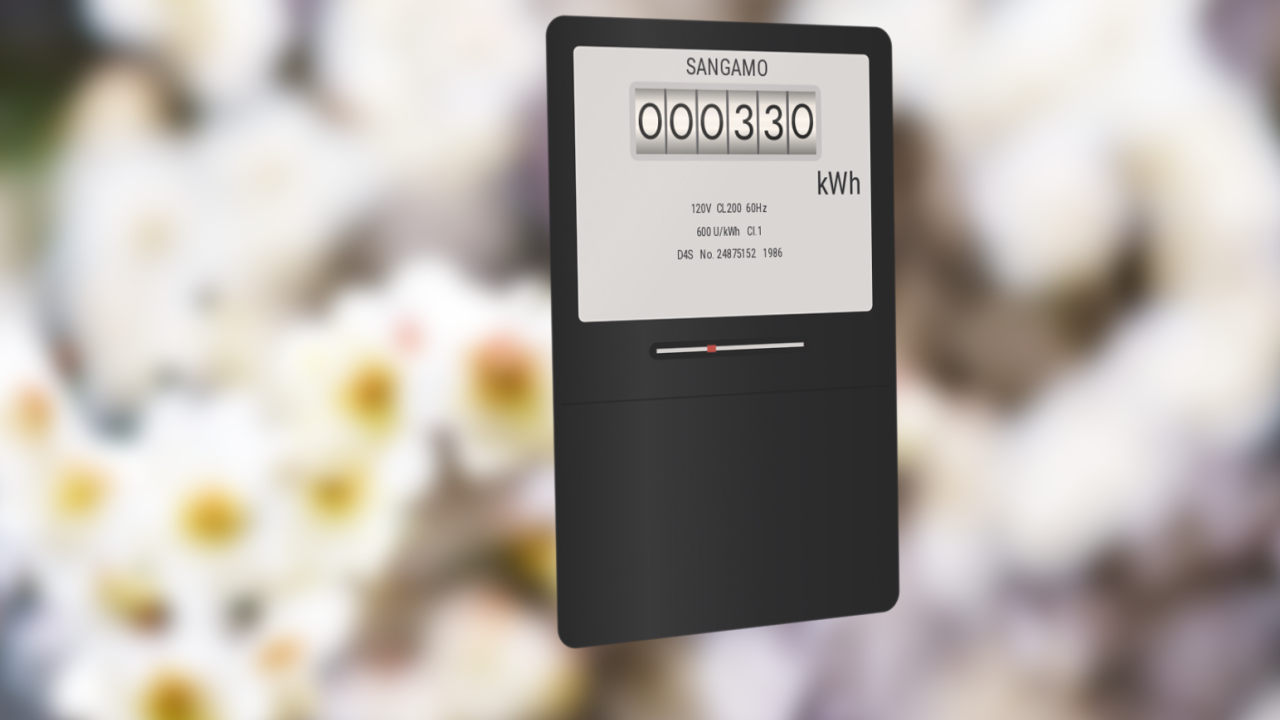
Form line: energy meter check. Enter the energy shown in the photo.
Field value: 330 kWh
